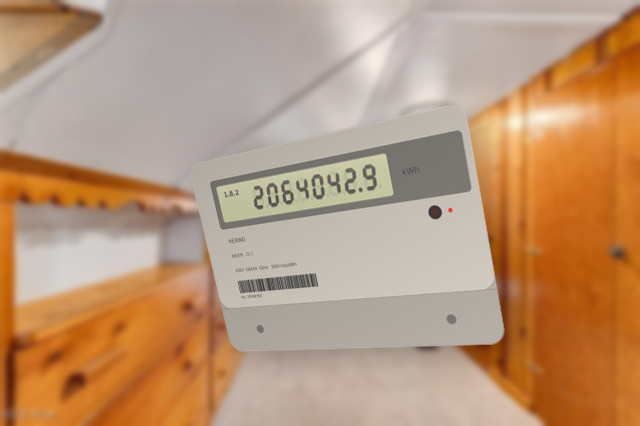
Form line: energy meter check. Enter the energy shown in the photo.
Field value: 2064042.9 kWh
